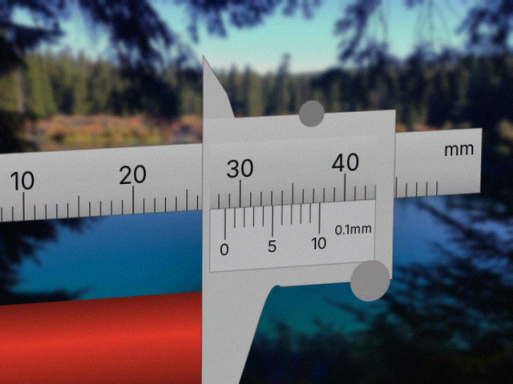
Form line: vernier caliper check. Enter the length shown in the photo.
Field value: 28.6 mm
